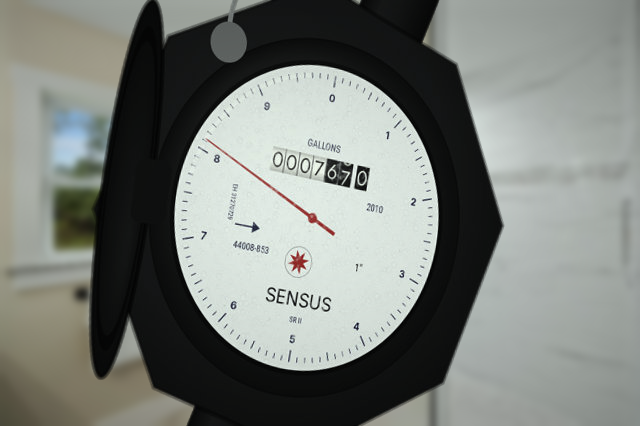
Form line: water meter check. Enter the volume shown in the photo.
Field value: 7668.1 gal
